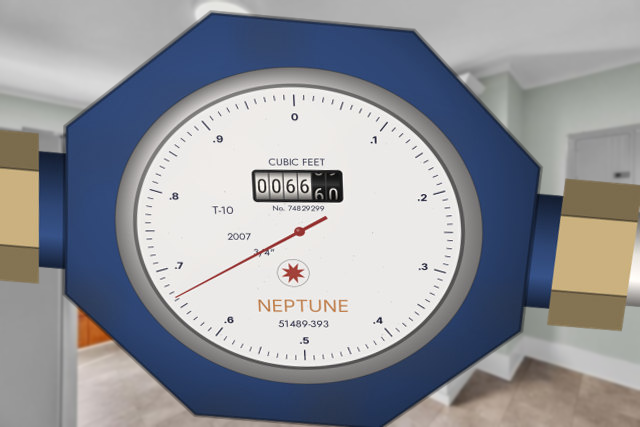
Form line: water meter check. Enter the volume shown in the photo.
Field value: 6659.66 ft³
